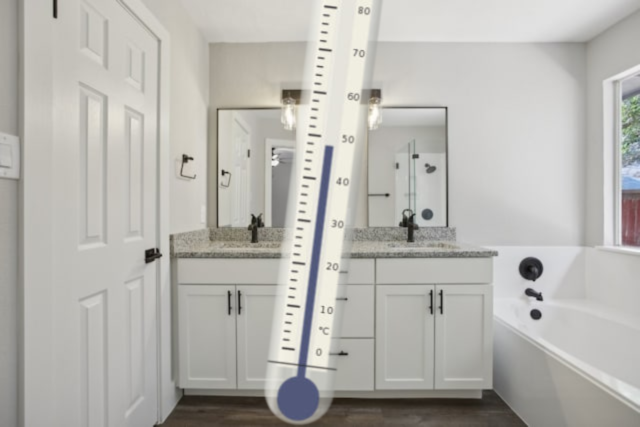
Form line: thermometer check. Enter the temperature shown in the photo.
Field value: 48 °C
